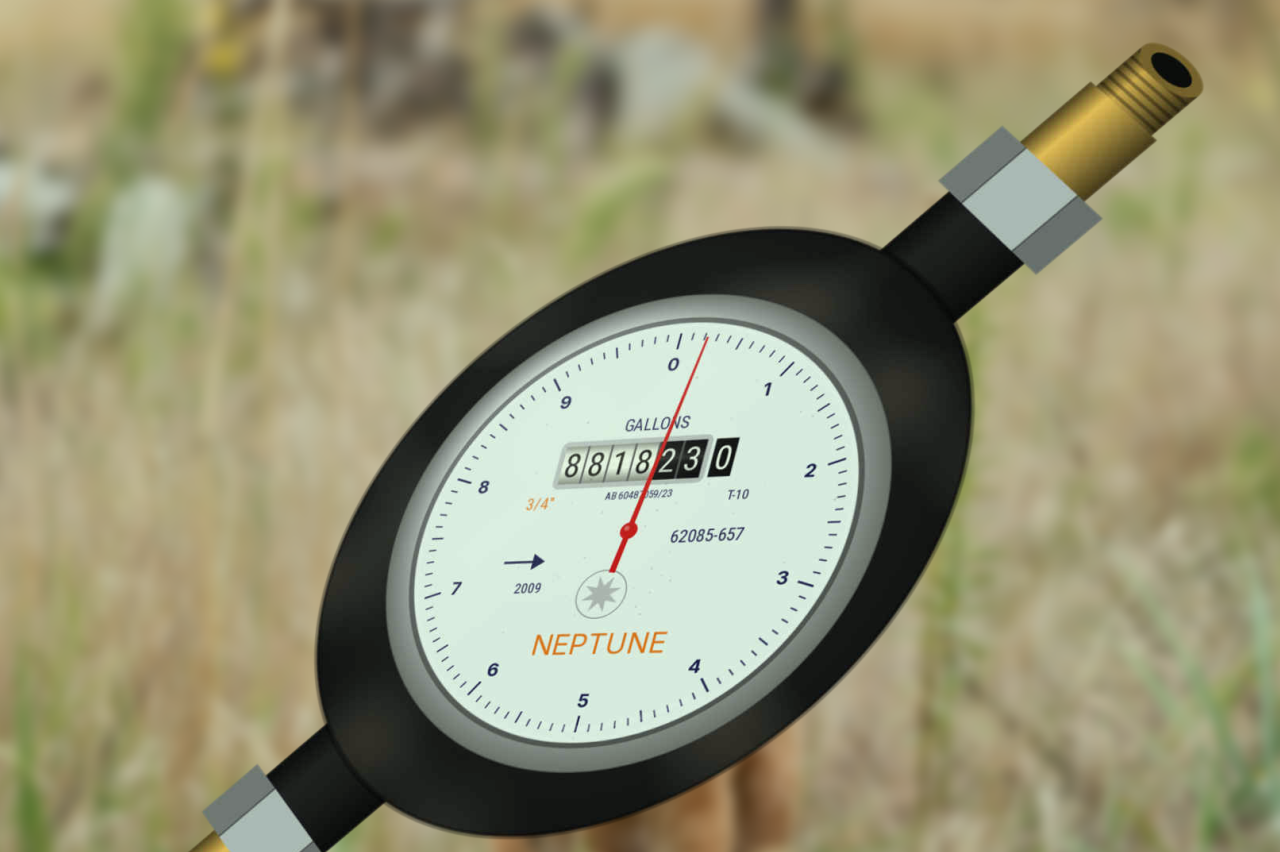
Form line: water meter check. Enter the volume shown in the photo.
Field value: 8818230.2 gal
